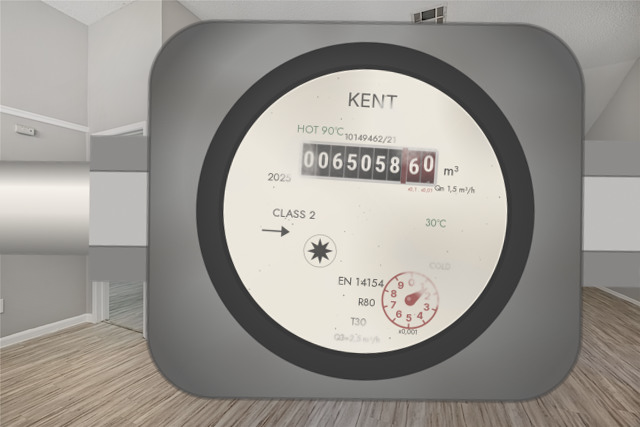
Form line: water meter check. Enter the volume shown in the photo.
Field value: 65058.601 m³
